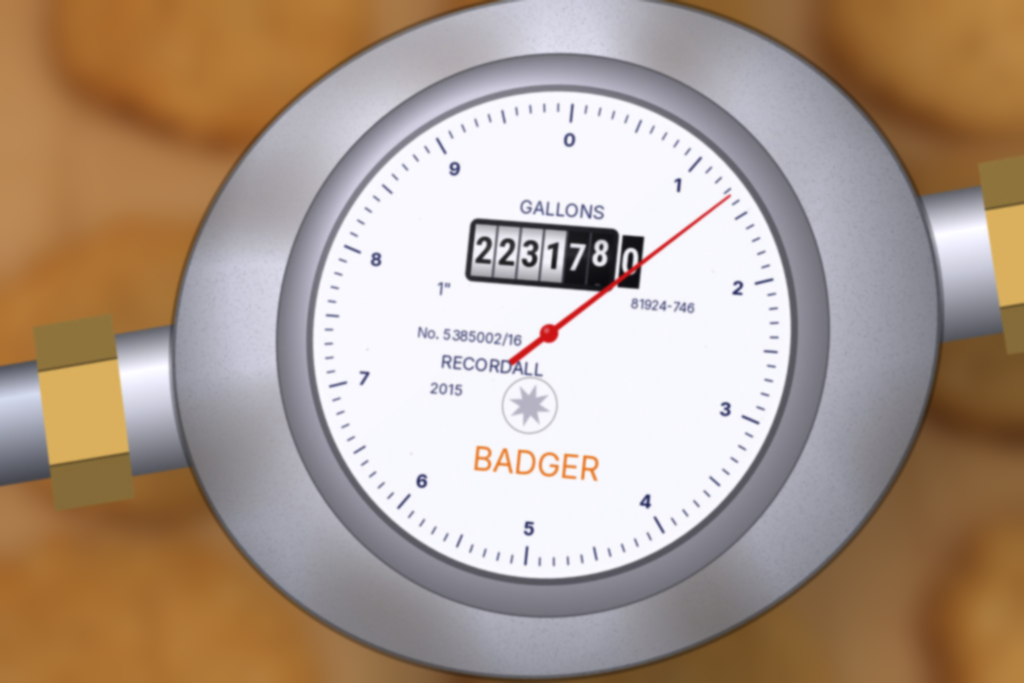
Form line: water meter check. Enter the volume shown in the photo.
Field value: 2231781.3 gal
